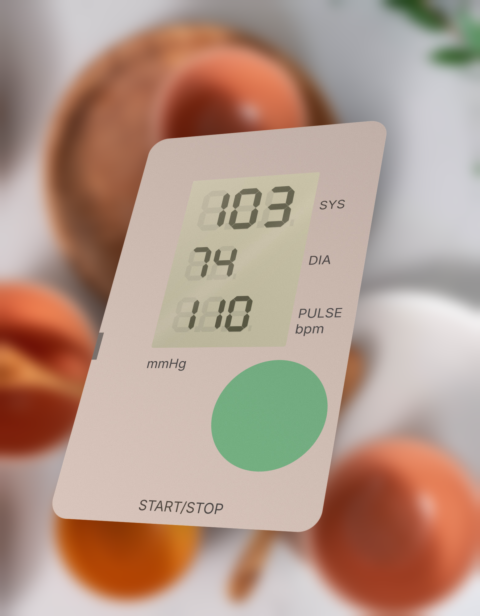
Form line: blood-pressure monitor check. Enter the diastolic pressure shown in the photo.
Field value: 74 mmHg
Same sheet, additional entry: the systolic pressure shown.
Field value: 103 mmHg
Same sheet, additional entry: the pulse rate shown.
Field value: 110 bpm
